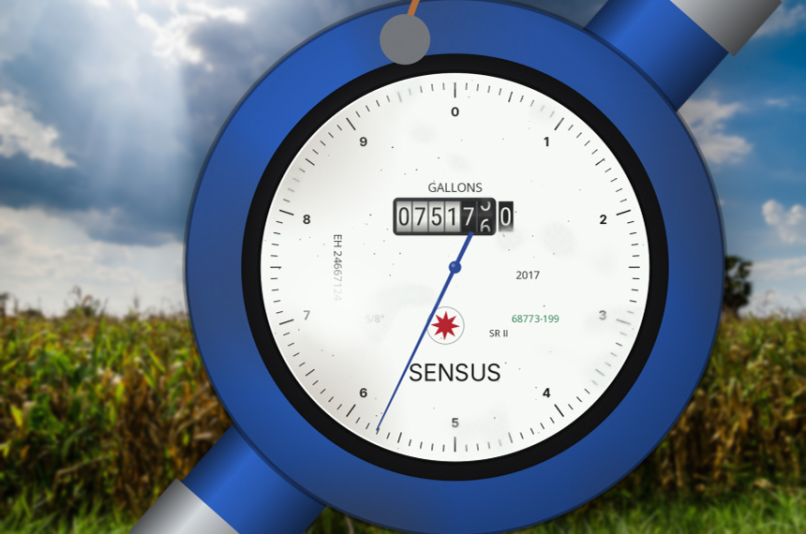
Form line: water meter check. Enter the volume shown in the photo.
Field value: 751755.7 gal
